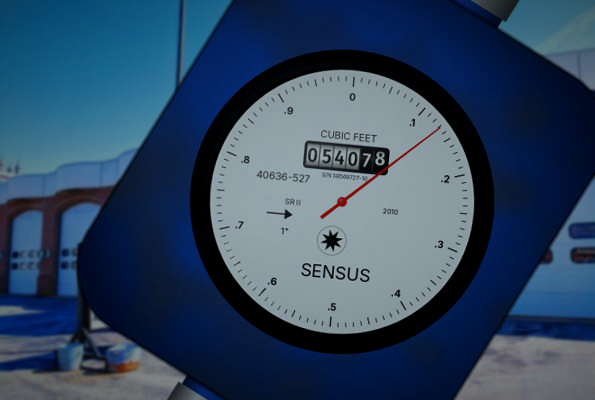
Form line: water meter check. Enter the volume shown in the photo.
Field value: 54078.13 ft³
